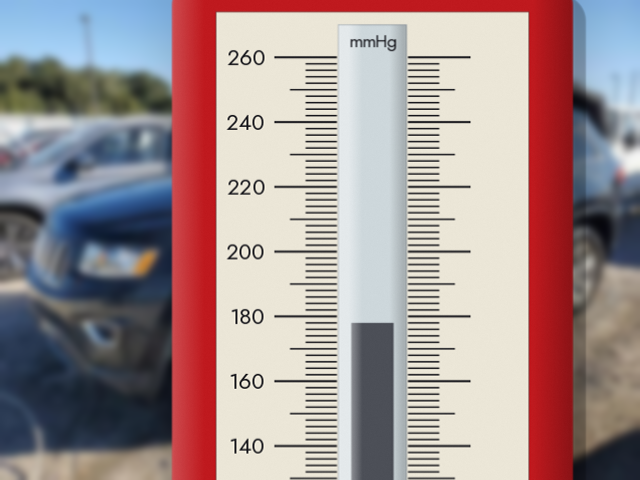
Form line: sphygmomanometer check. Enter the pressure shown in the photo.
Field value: 178 mmHg
